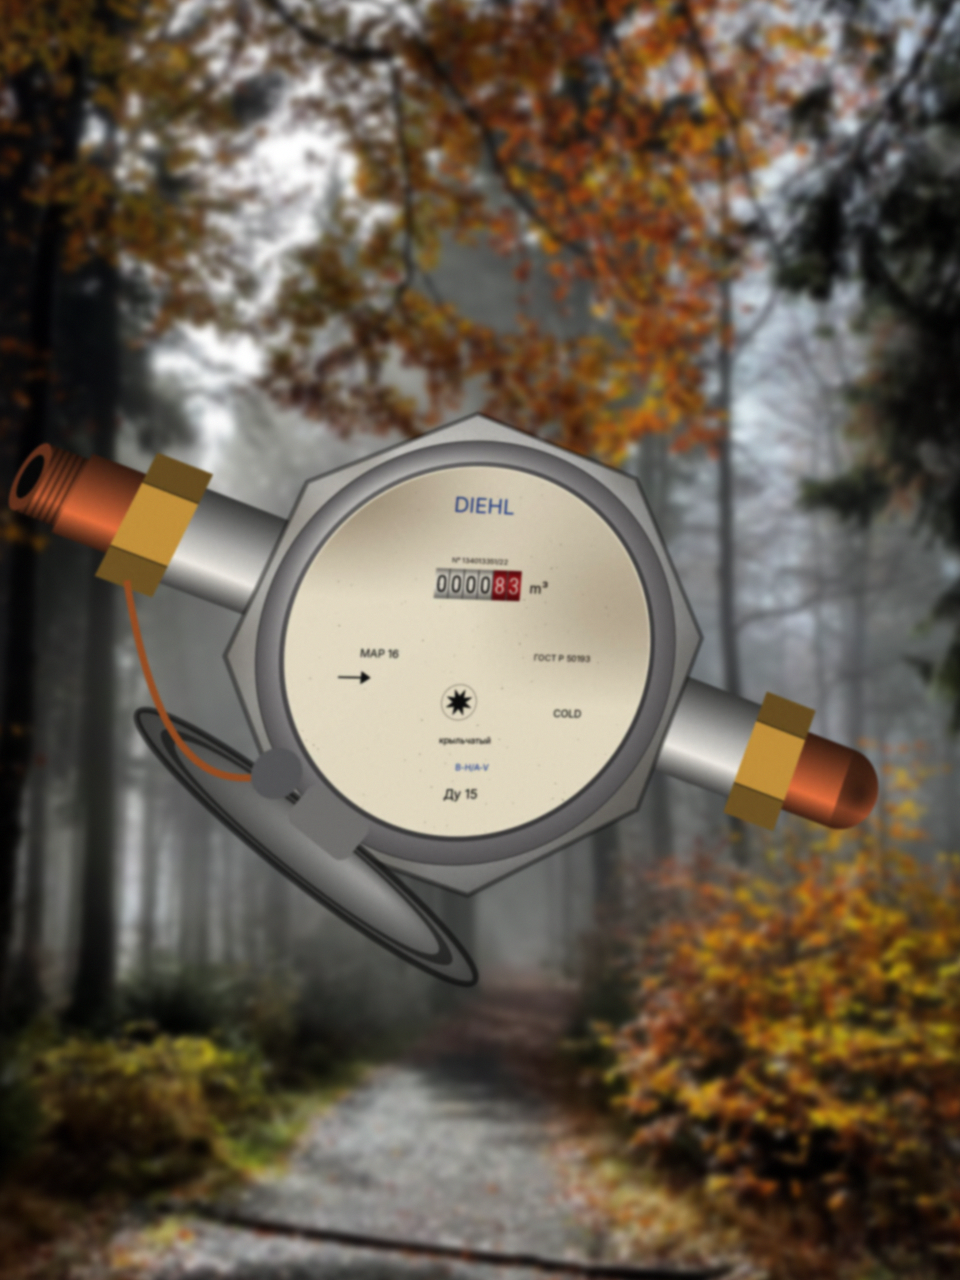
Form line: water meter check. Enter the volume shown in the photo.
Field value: 0.83 m³
